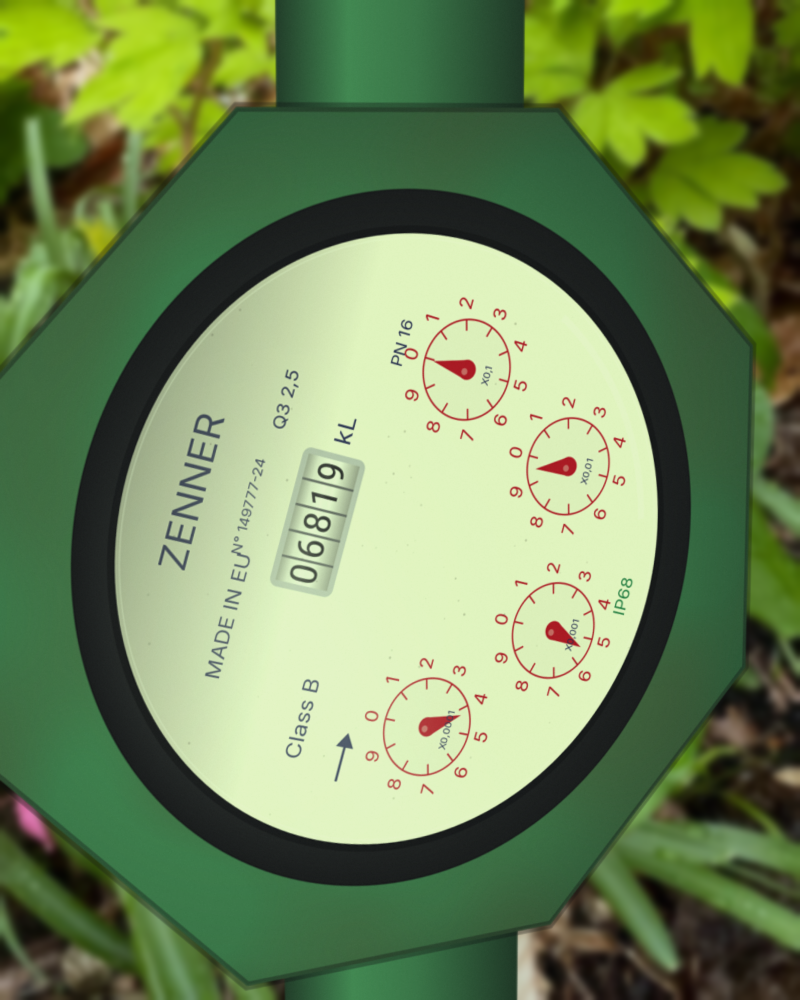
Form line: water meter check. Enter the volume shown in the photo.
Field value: 6818.9954 kL
